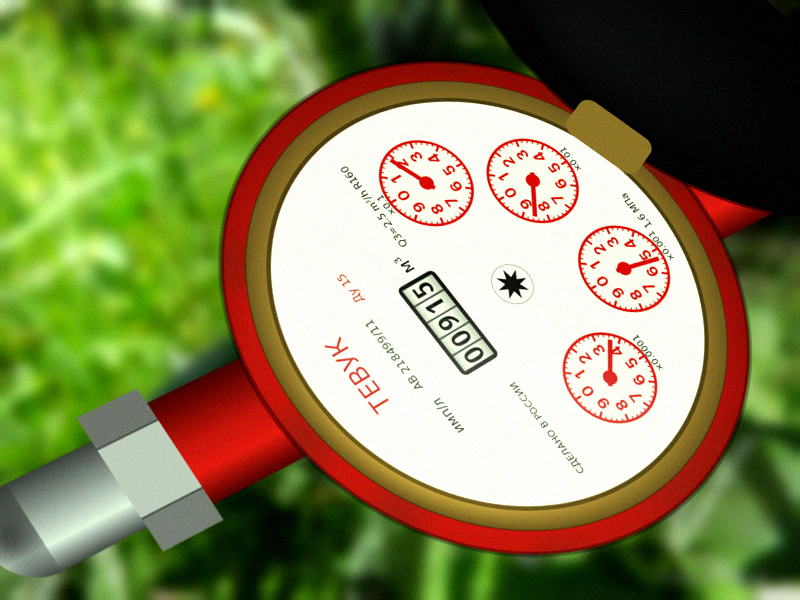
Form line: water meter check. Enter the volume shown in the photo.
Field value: 915.1853 m³
